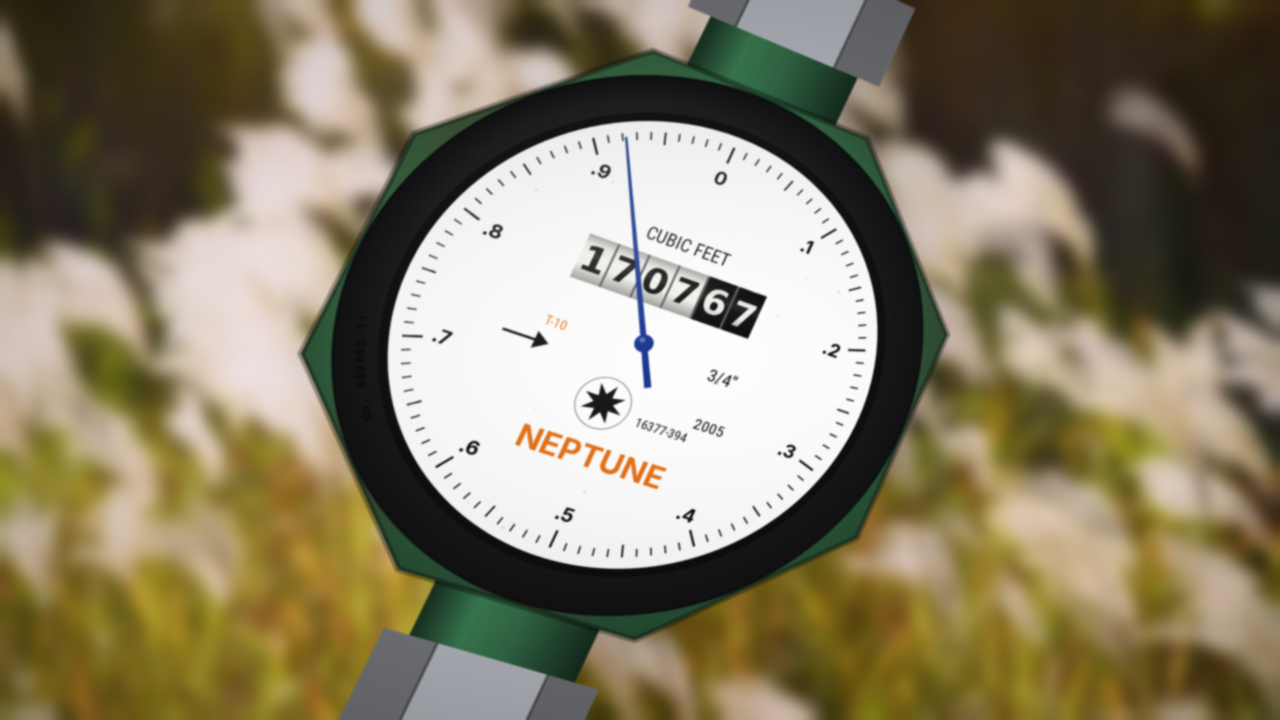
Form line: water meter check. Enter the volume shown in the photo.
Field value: 170766.92 ft³
